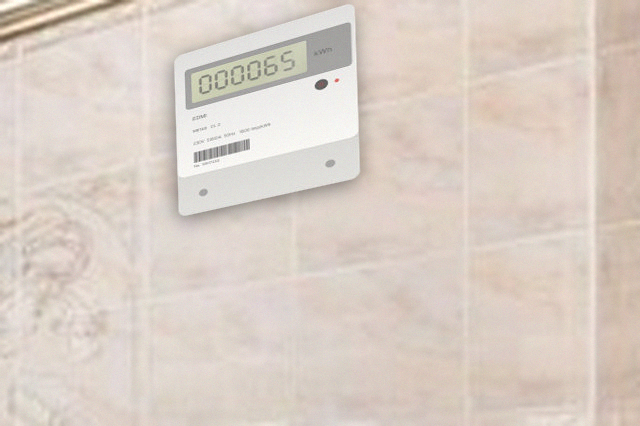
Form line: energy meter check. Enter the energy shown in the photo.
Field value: 65 kWh
